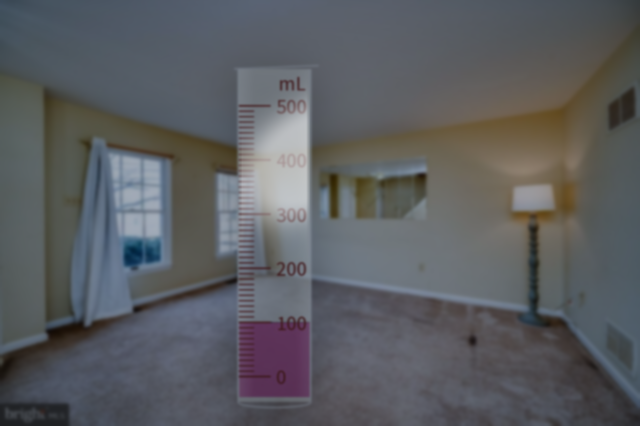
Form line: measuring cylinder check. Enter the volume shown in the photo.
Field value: 100 mL
